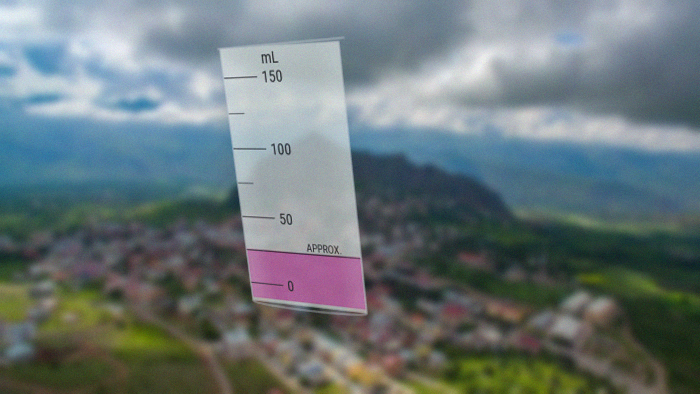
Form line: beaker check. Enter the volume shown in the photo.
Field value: 25 mL
